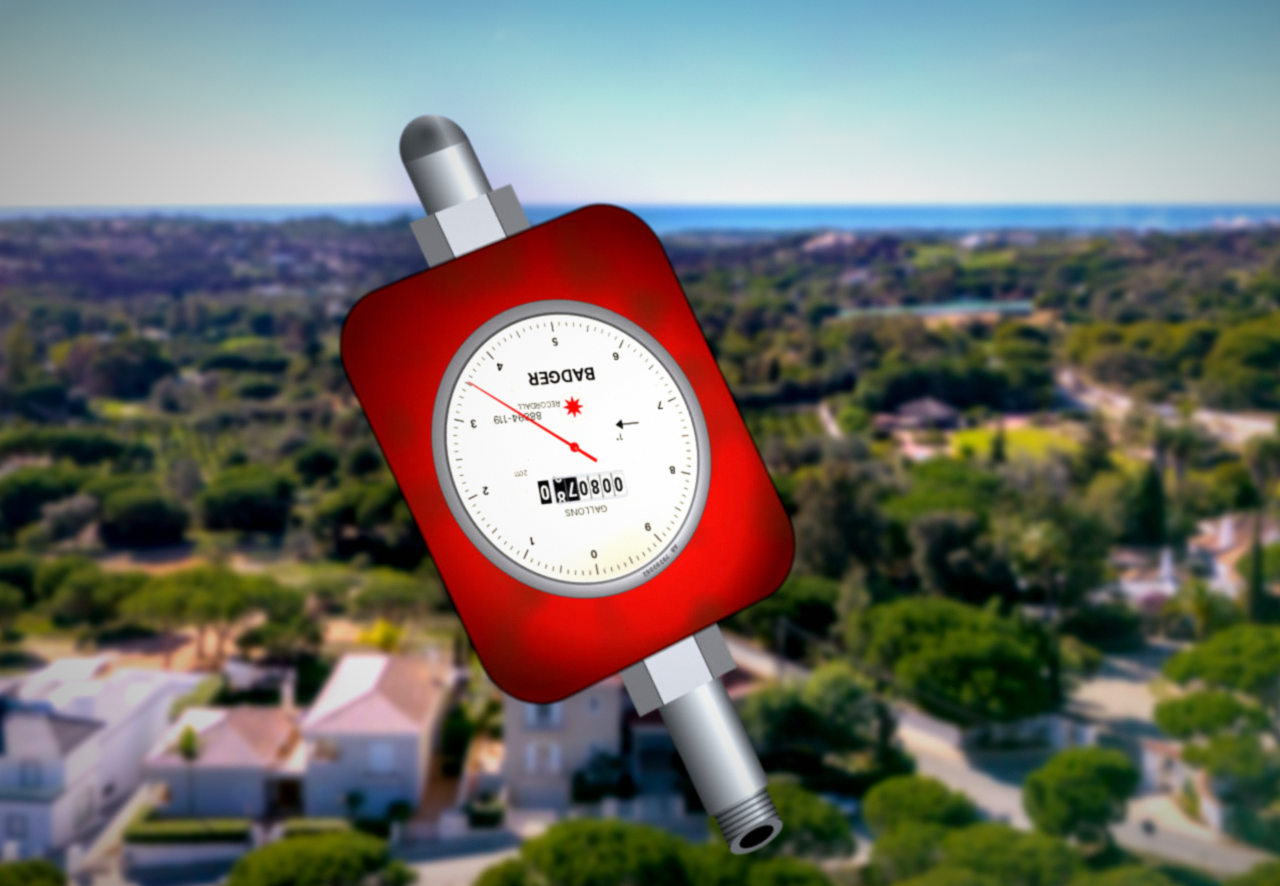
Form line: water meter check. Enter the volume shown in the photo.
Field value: 80783.5 gal
